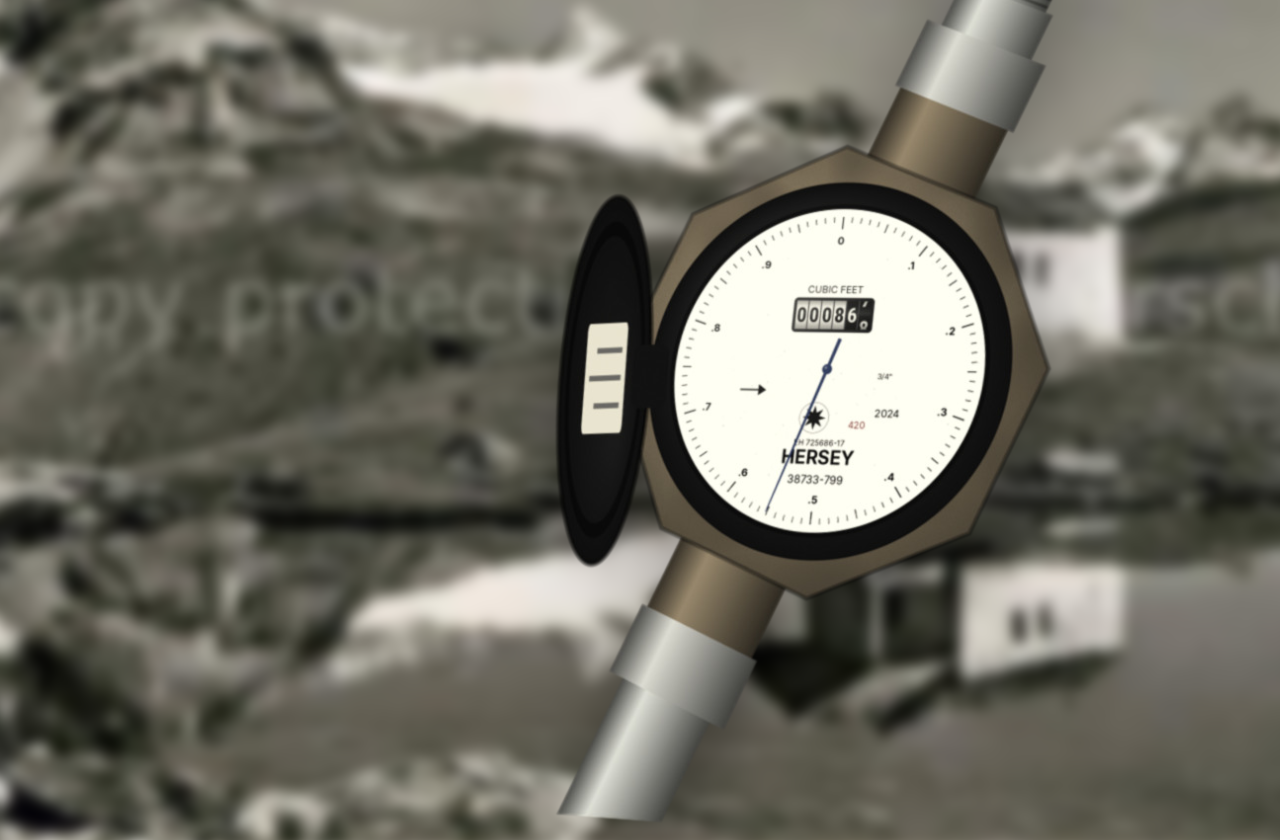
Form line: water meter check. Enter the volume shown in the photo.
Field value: 867.55 ft³
